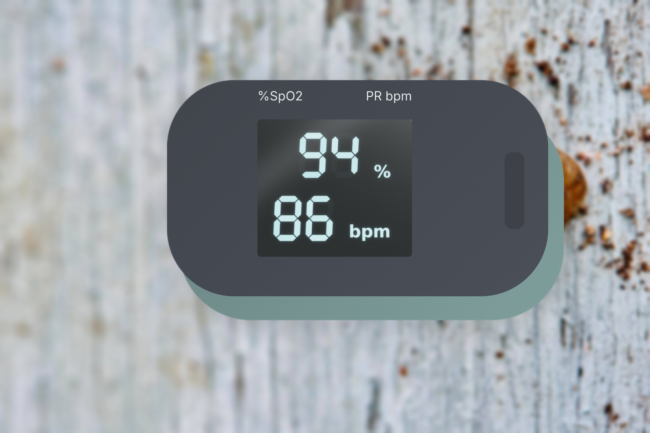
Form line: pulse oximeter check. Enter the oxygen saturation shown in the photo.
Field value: 94 %
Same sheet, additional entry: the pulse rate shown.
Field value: 86 bpm
